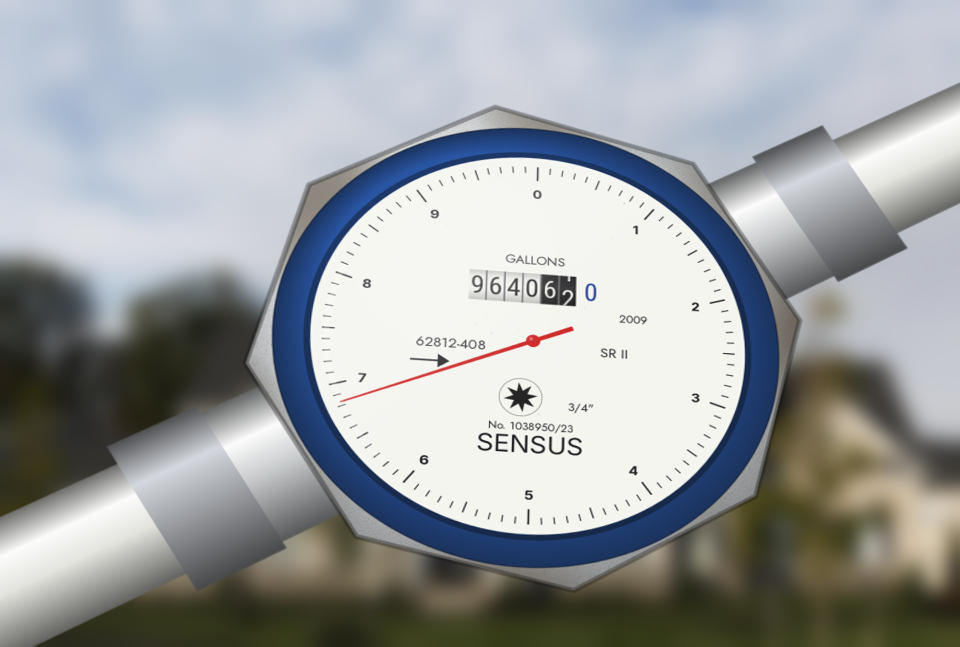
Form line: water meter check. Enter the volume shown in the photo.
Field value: 9640616.8 gal
